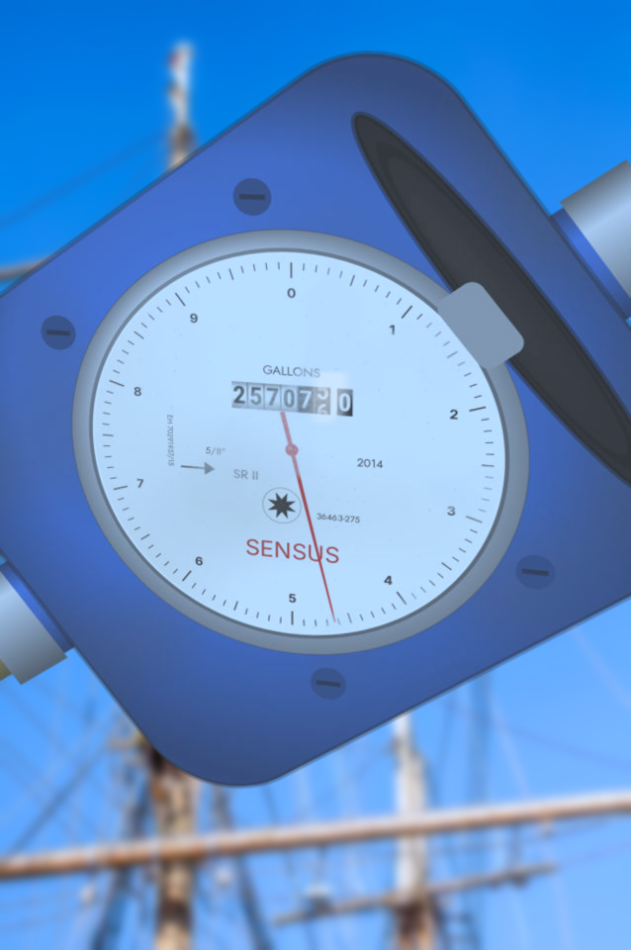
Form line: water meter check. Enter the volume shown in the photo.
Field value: 2570754.6 gal
